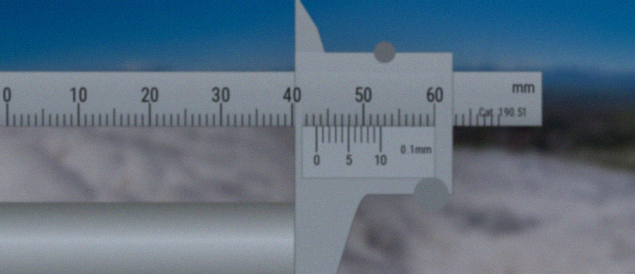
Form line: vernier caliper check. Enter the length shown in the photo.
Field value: 43.4 mm
